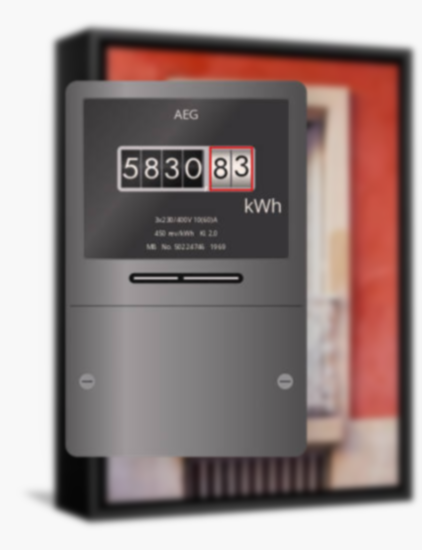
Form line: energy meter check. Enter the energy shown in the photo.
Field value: 5830.83 kWh
